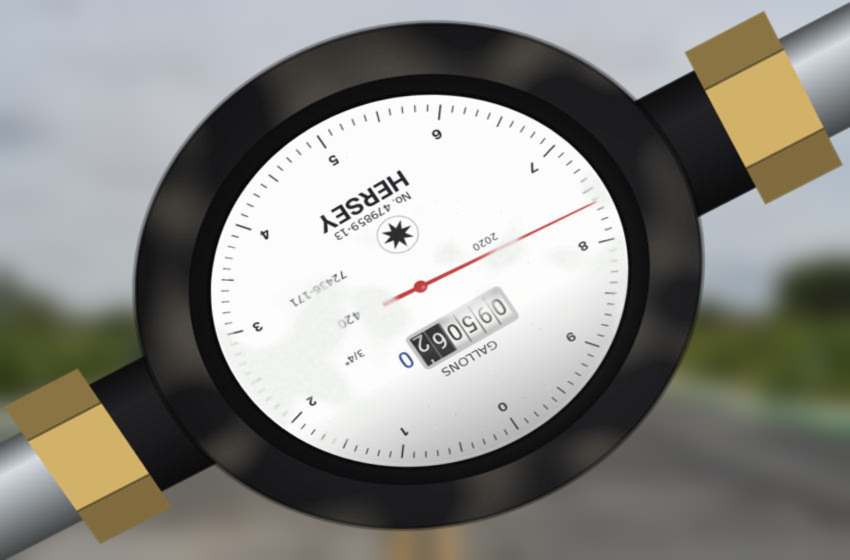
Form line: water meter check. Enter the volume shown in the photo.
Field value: 950617.6 gal
